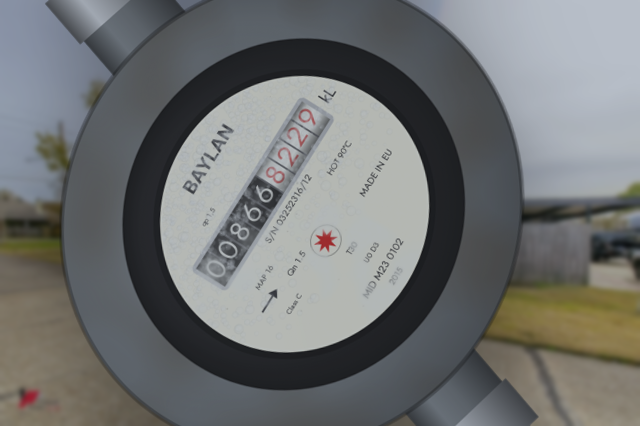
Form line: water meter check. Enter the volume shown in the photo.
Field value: 866.8229 kL
